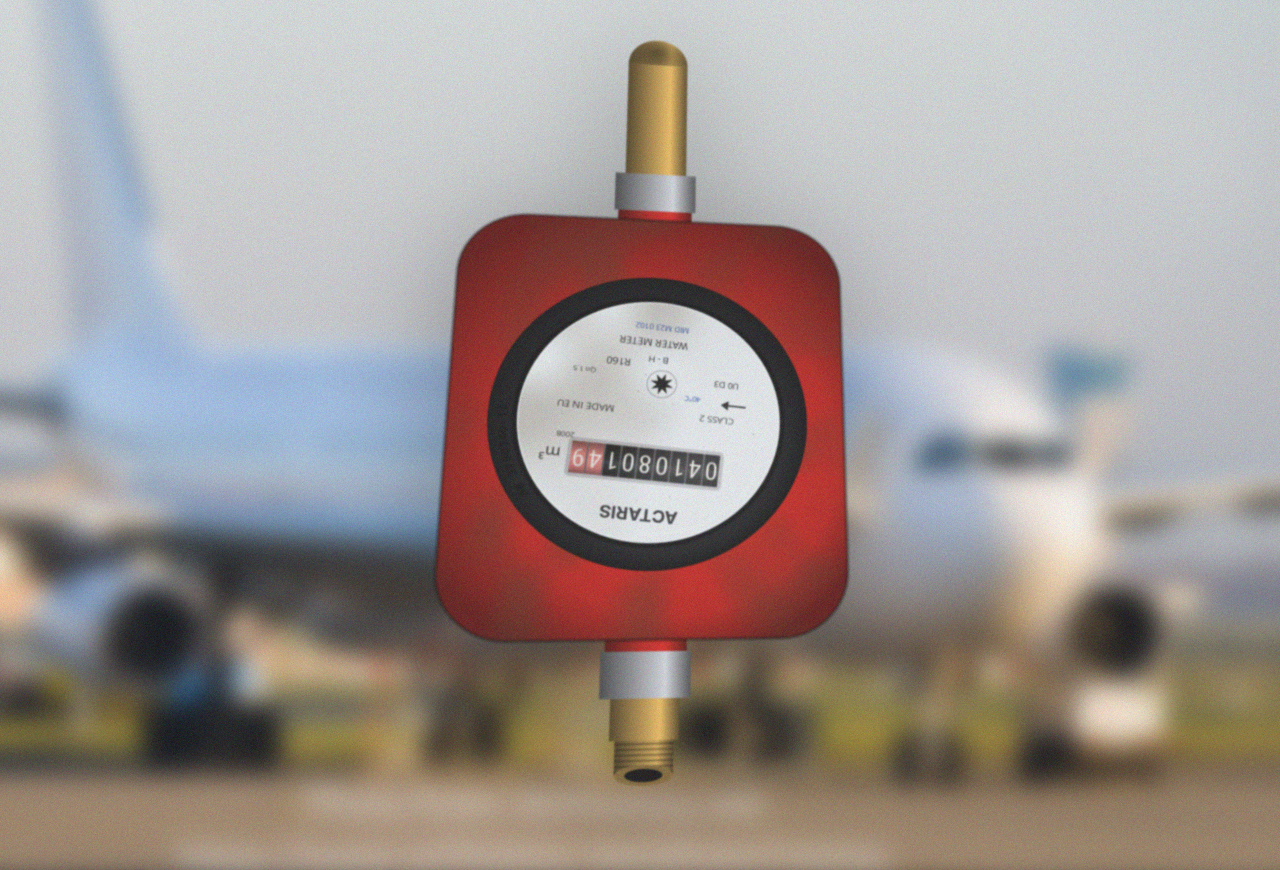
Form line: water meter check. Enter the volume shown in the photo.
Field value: 410801.49 m³
